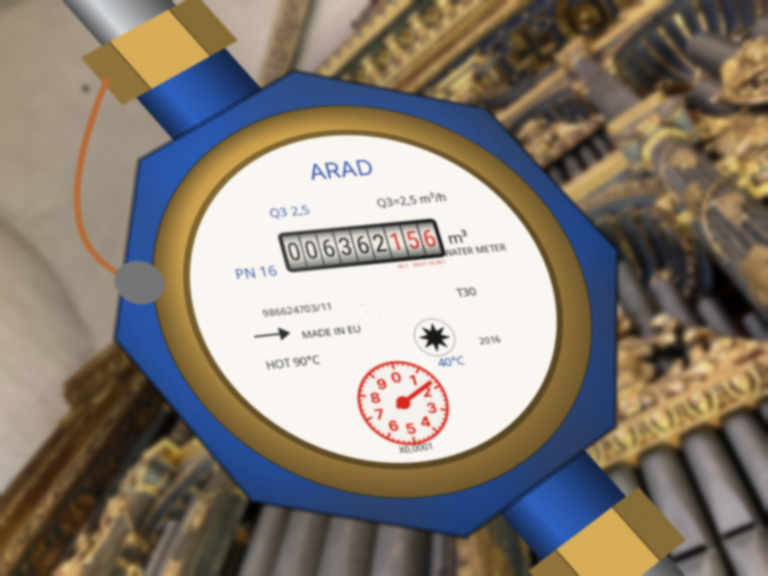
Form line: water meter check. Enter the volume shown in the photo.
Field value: 6362.1561 m³
